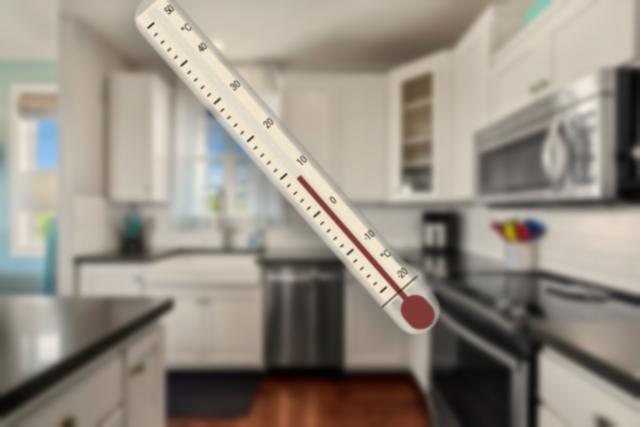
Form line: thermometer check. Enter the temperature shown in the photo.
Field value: 8 °C
